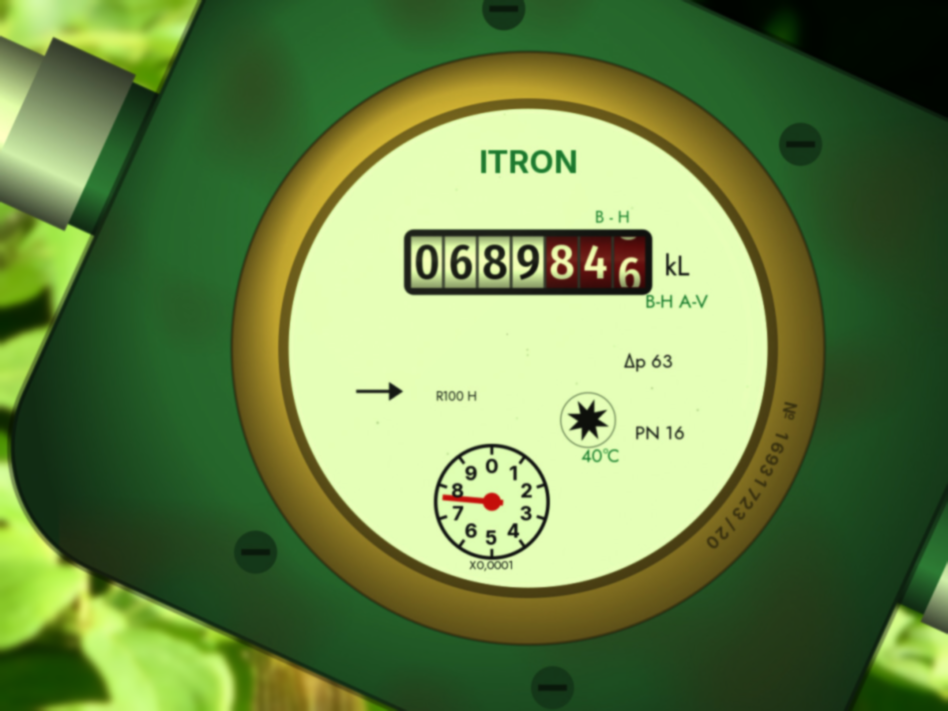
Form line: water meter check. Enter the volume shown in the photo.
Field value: 689.8457 kL
